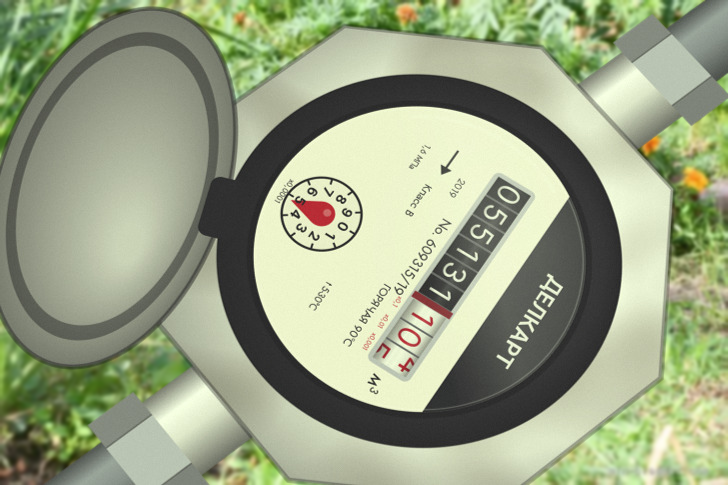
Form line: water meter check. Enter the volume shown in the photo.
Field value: 55131.1044 m³
